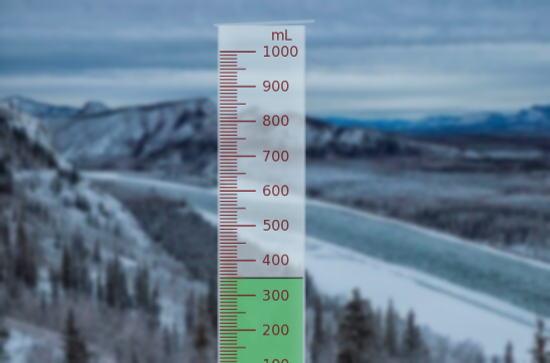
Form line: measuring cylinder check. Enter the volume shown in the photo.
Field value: 350 mL
